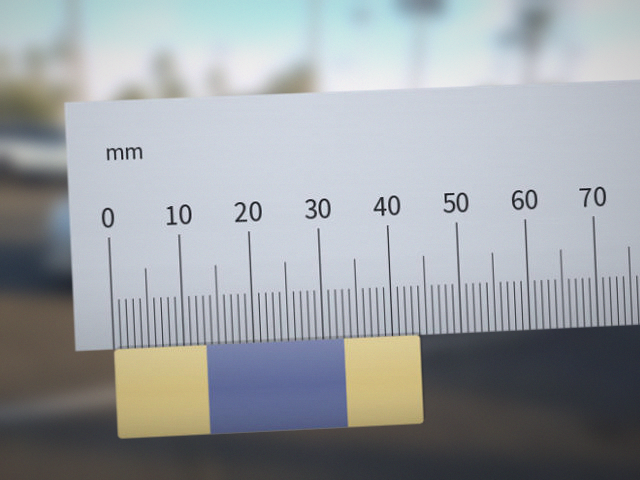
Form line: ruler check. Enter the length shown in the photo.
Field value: 44 mm
